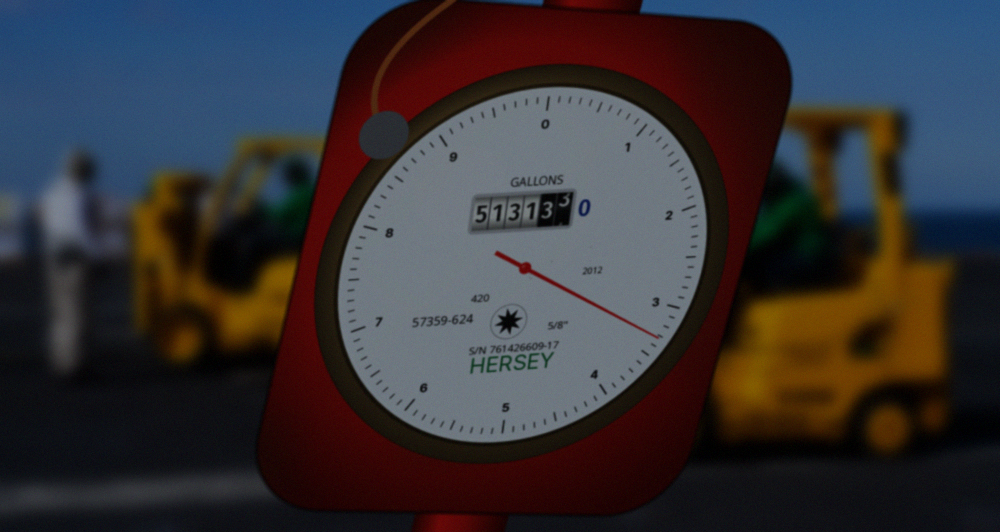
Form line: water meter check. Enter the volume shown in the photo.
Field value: 5131333.3 gal
